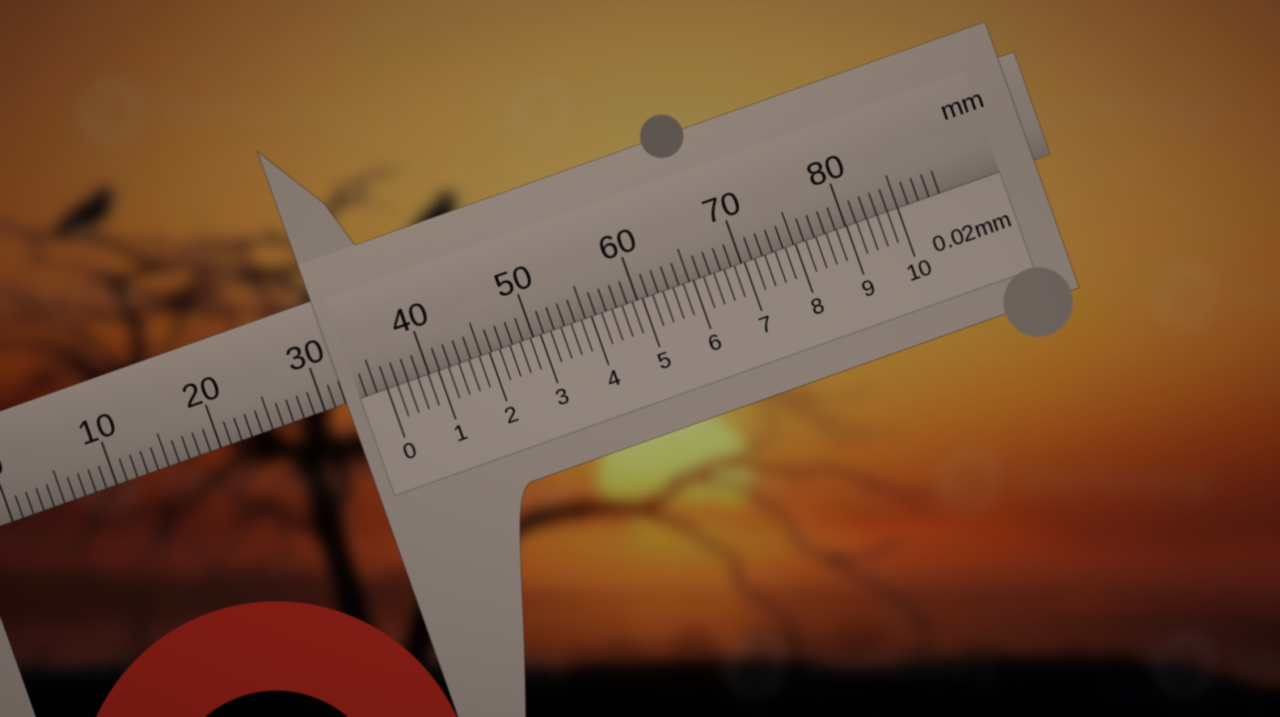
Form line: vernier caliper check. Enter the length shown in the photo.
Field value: 36.0 mm
